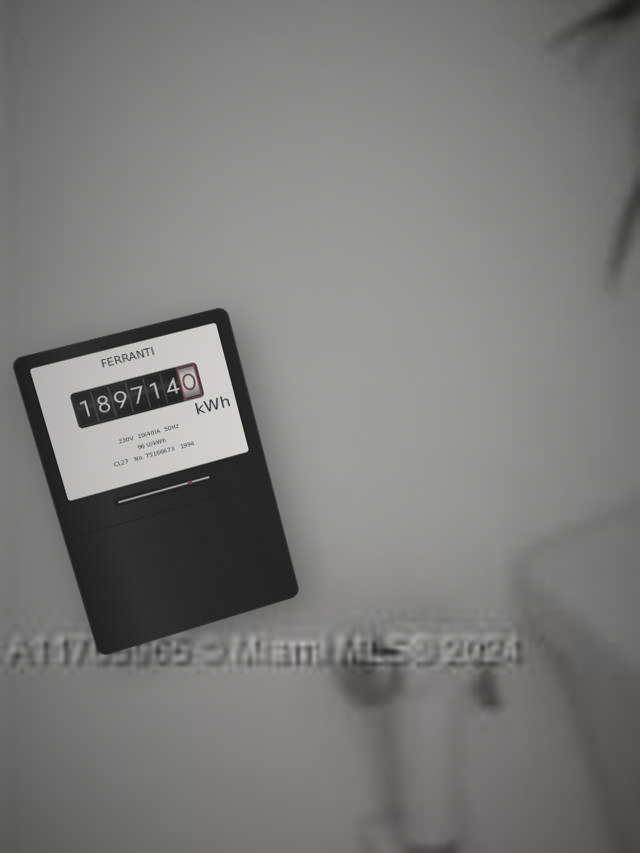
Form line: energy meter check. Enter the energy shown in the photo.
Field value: 189714.0 kWh
